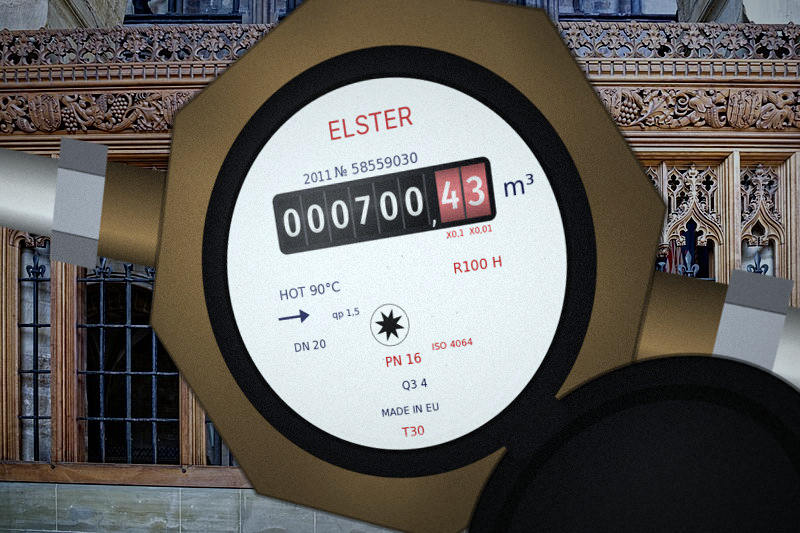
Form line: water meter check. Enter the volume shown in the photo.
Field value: 700.43 m³
